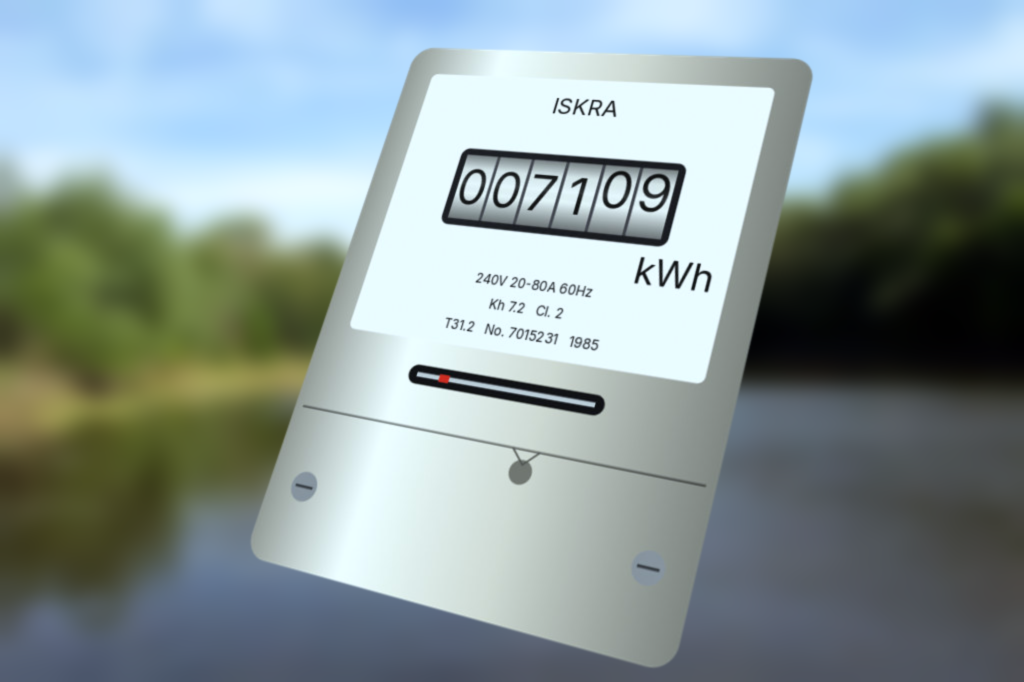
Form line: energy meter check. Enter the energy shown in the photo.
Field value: 7109 kWh
